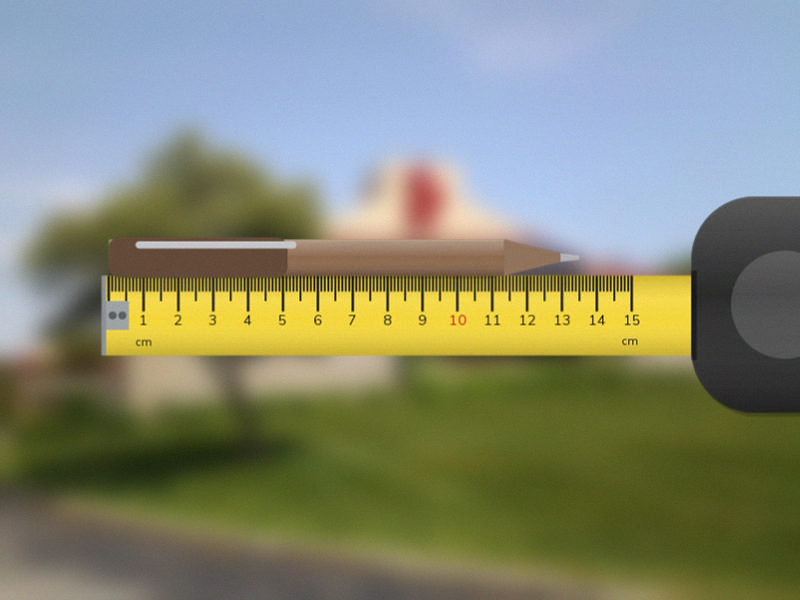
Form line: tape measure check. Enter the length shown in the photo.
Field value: 13.5 cm
